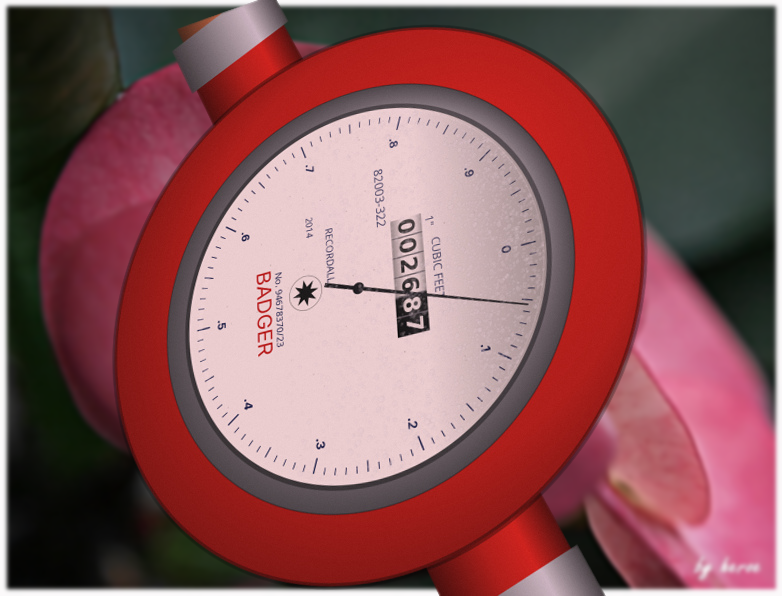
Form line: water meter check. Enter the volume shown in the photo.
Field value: 2687.05 ft³
